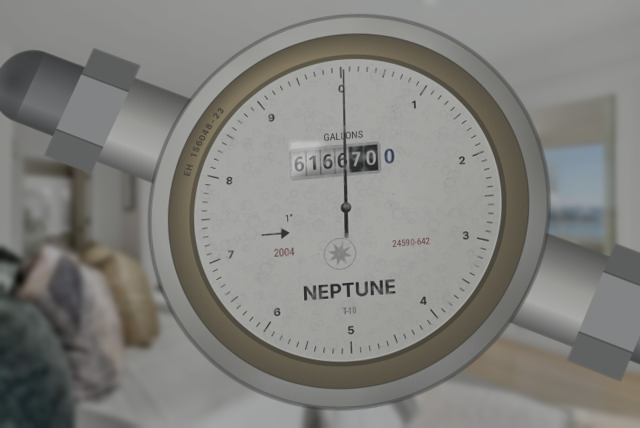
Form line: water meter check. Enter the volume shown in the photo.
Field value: 6166700.0 gal
